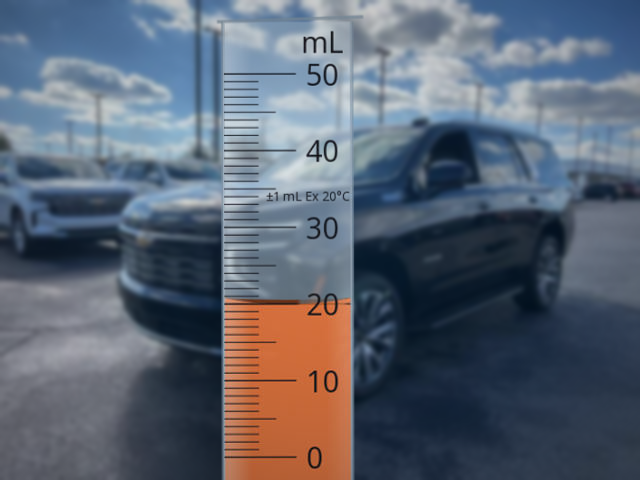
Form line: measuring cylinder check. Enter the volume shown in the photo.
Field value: 20 mL
